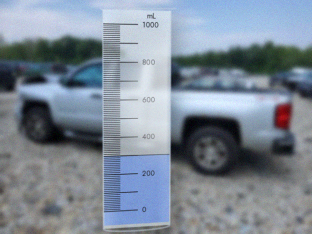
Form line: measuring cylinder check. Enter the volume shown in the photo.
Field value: 300 mL
